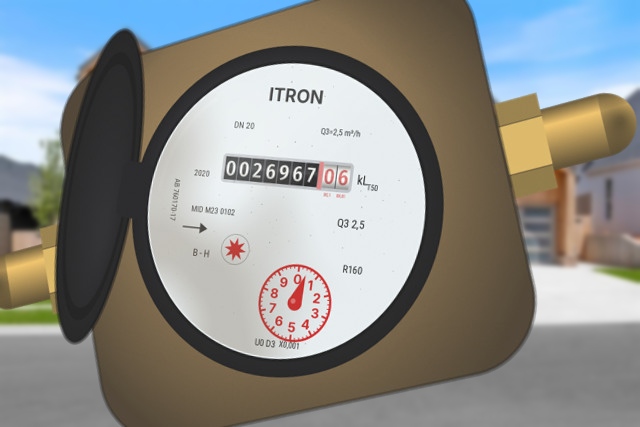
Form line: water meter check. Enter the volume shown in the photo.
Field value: 26967.060 kL
